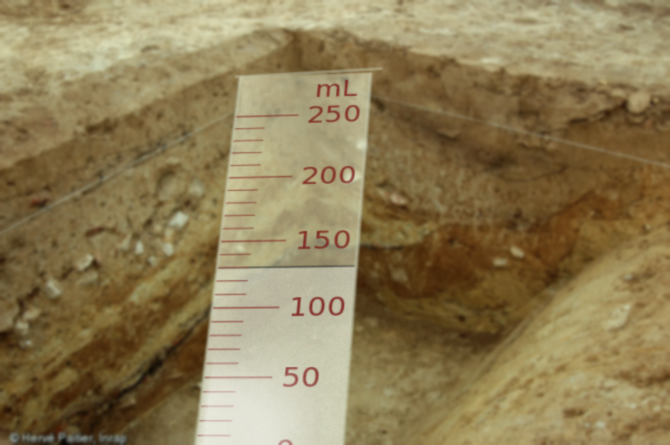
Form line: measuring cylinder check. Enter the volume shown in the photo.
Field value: 130 mL
